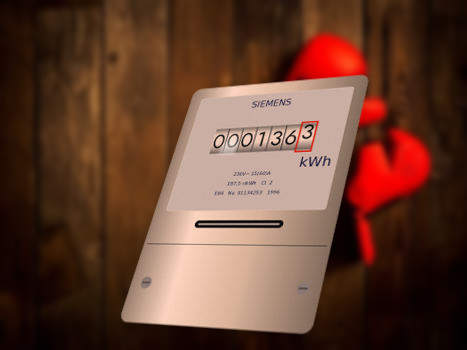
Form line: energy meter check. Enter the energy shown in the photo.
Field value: 136.3 kWh
